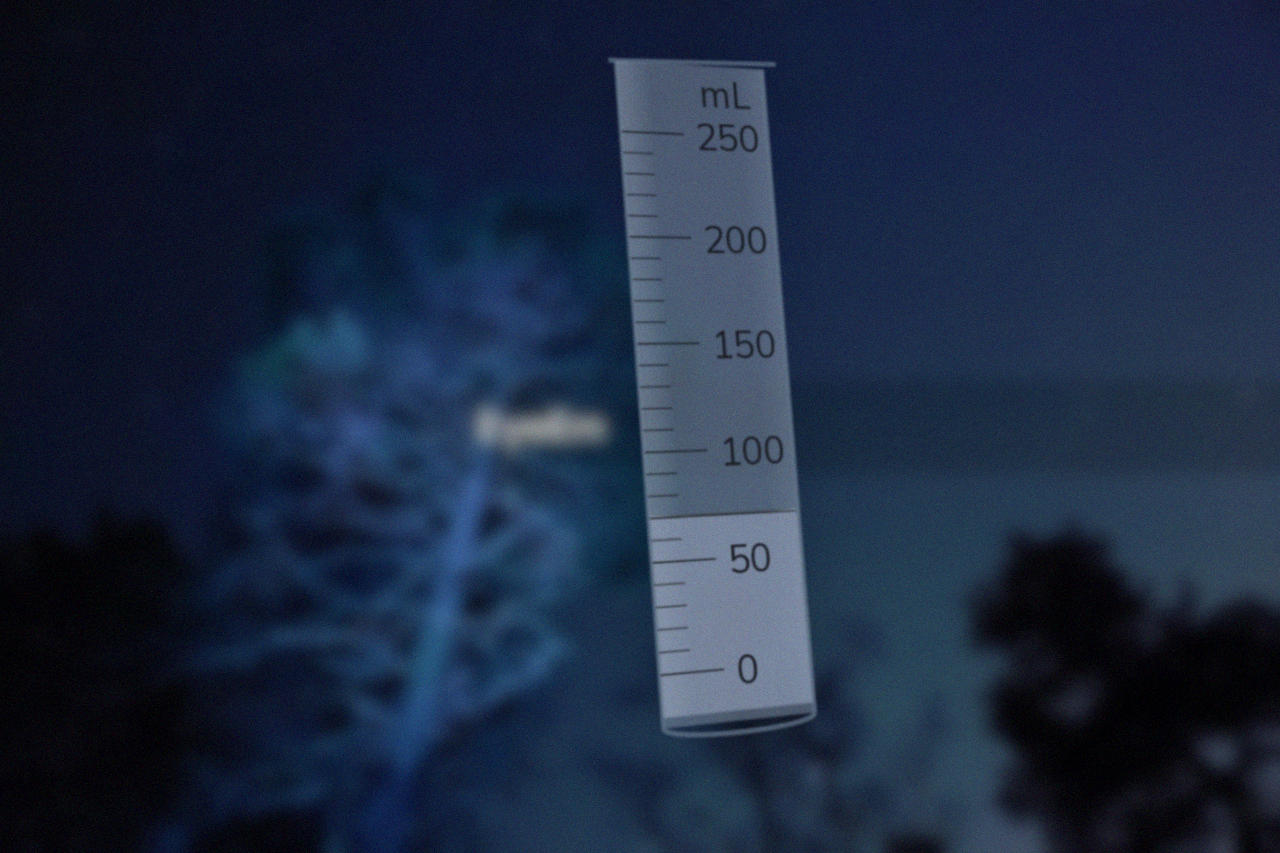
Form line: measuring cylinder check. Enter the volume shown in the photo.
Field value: 70 mL
